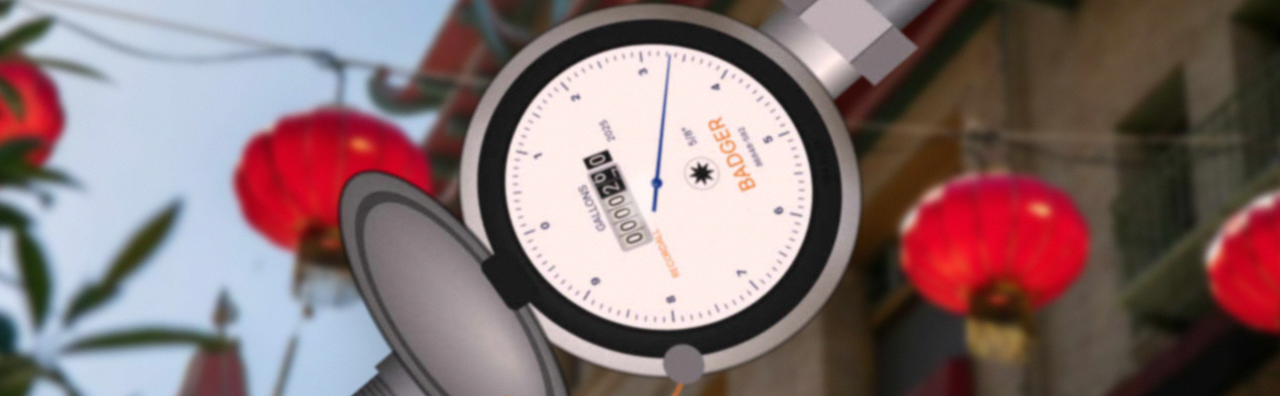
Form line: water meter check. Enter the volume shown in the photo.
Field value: 263.3 gal
